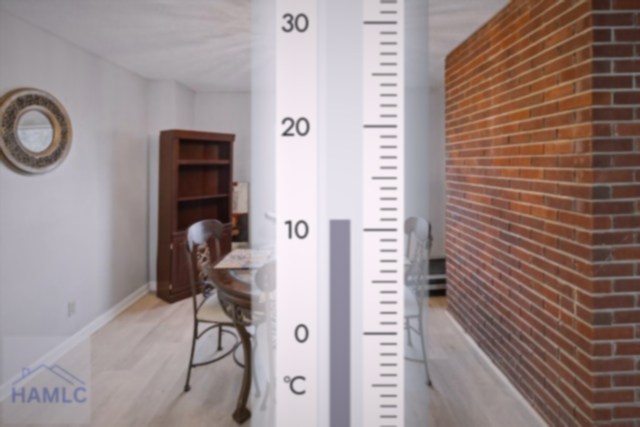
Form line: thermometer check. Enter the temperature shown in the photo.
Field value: 11 °C
